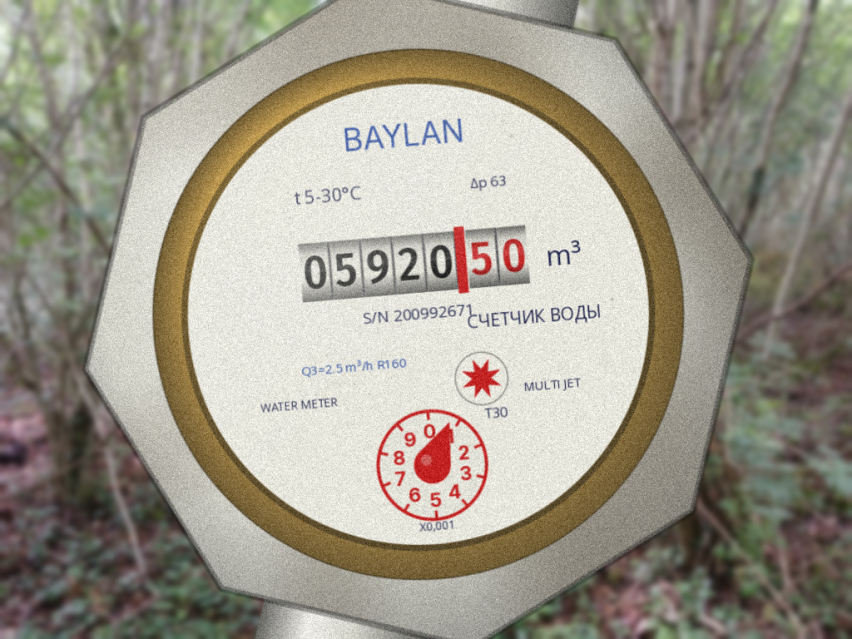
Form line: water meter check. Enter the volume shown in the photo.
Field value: 5920.500 m³
